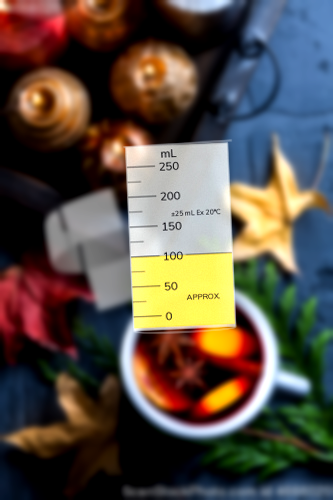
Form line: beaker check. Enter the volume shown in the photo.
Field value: 100 mL
